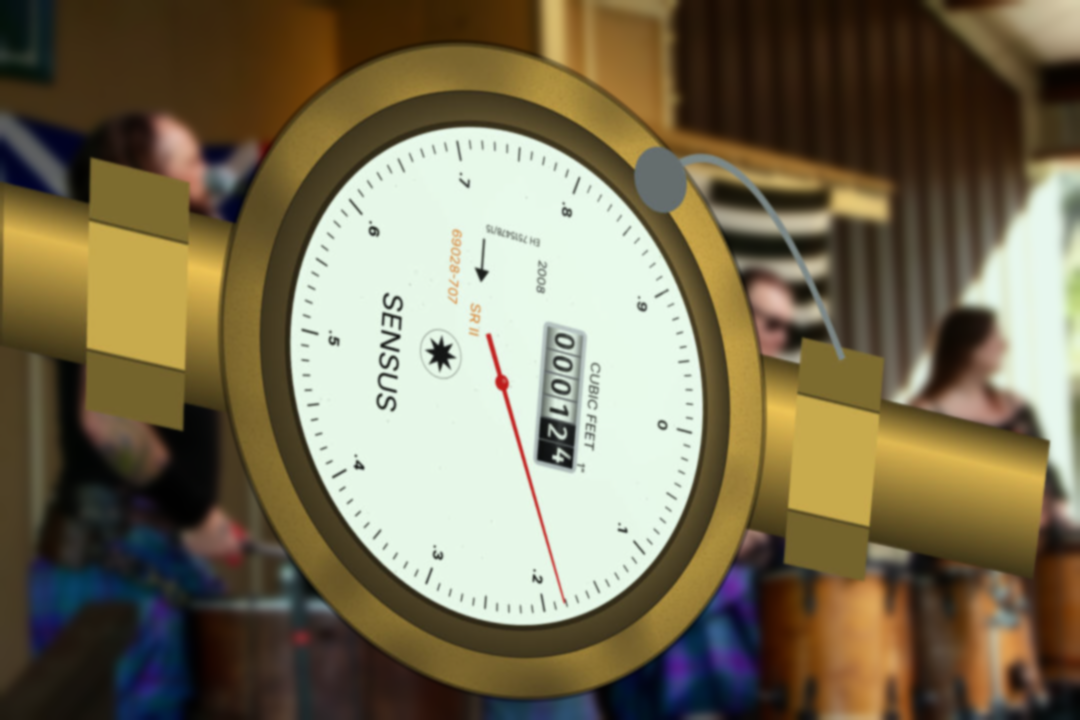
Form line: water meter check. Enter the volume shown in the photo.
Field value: 124.18 ft³
